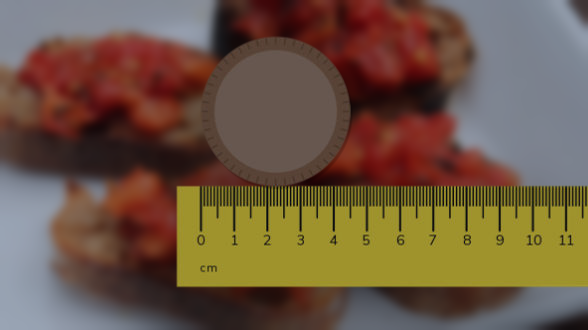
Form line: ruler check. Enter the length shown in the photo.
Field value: 4.5 cm
